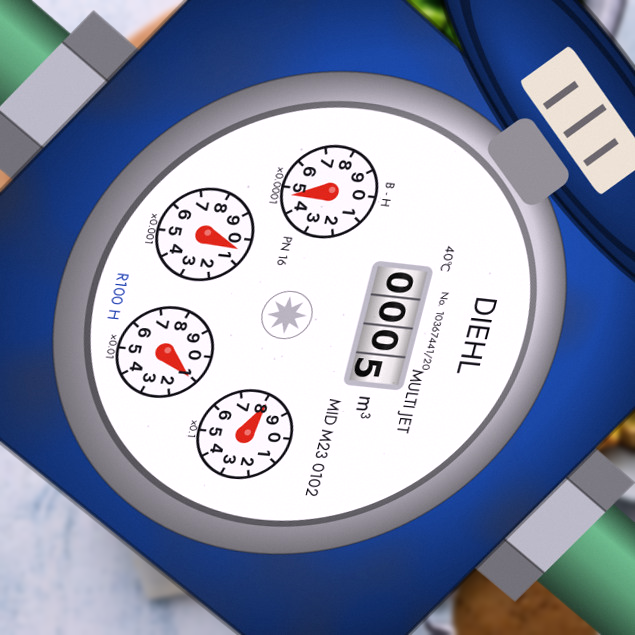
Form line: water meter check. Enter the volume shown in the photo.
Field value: 4.8104 m³
